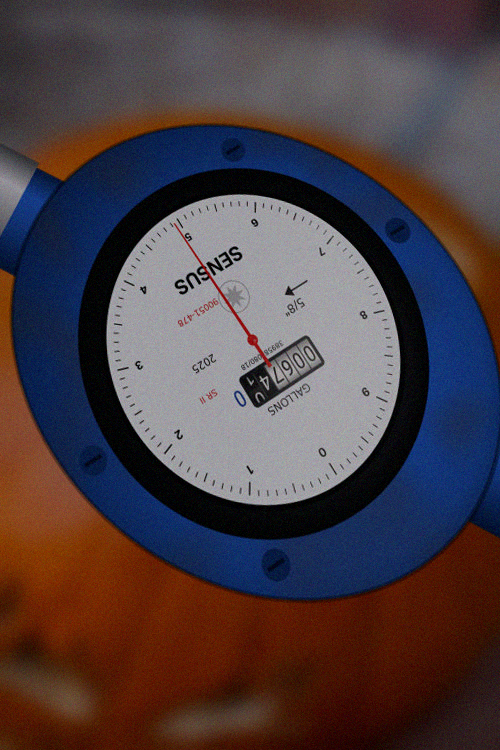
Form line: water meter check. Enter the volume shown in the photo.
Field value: 67404.9 gal
